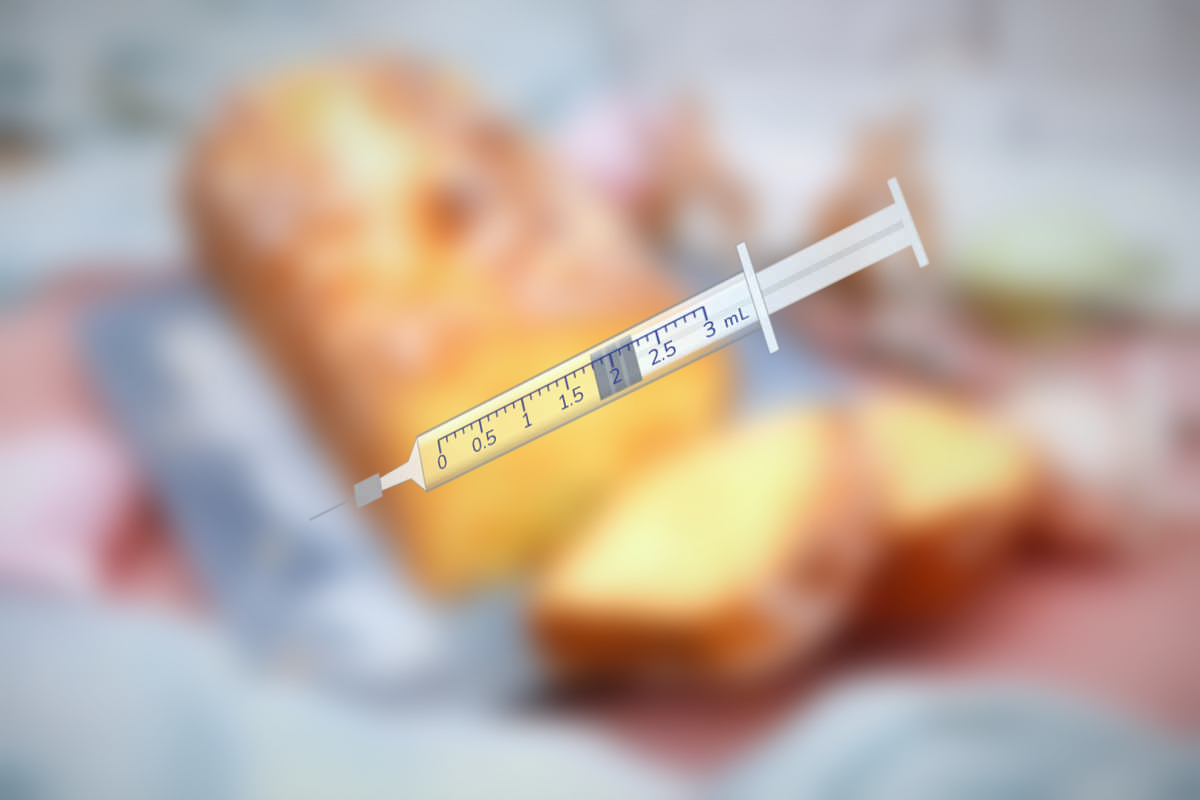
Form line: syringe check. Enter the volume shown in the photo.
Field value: 1.8 mL
